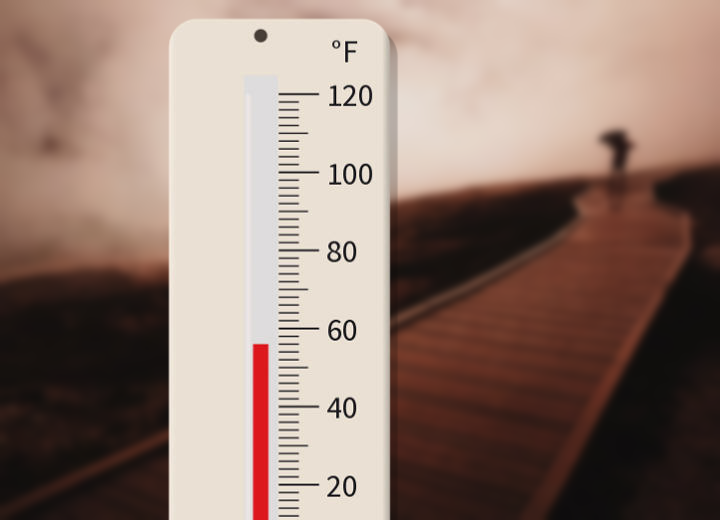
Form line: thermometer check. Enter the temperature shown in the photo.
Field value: 56 °F
